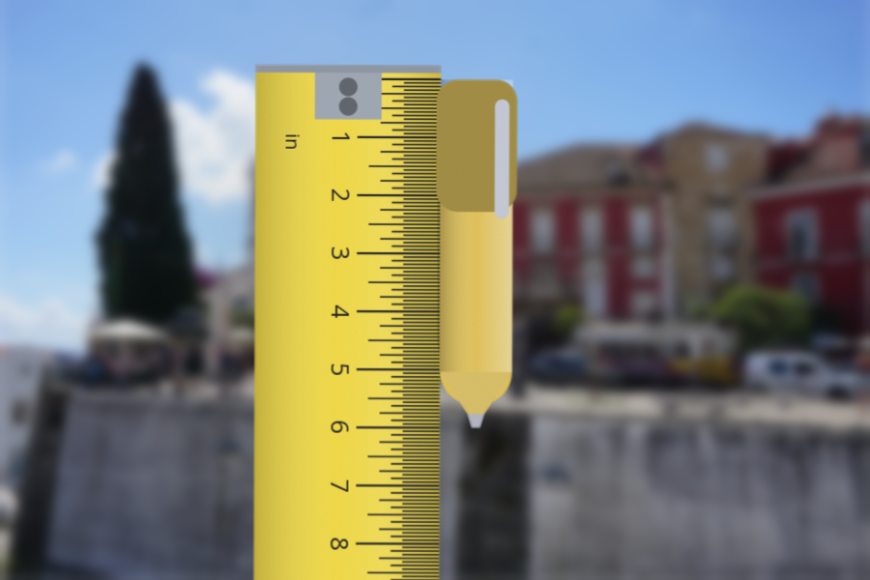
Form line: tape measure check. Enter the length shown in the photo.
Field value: 6 in
